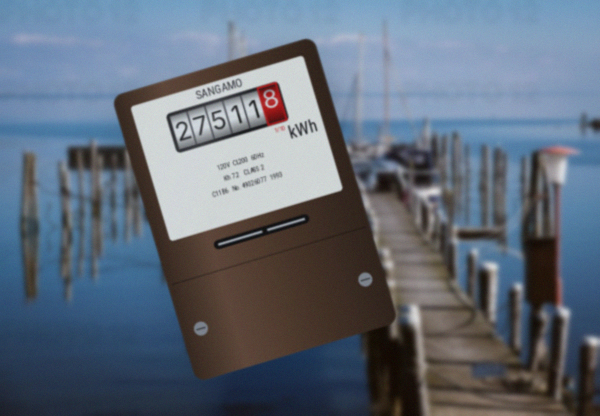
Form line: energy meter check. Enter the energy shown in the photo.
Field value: 27511.8 kWh
